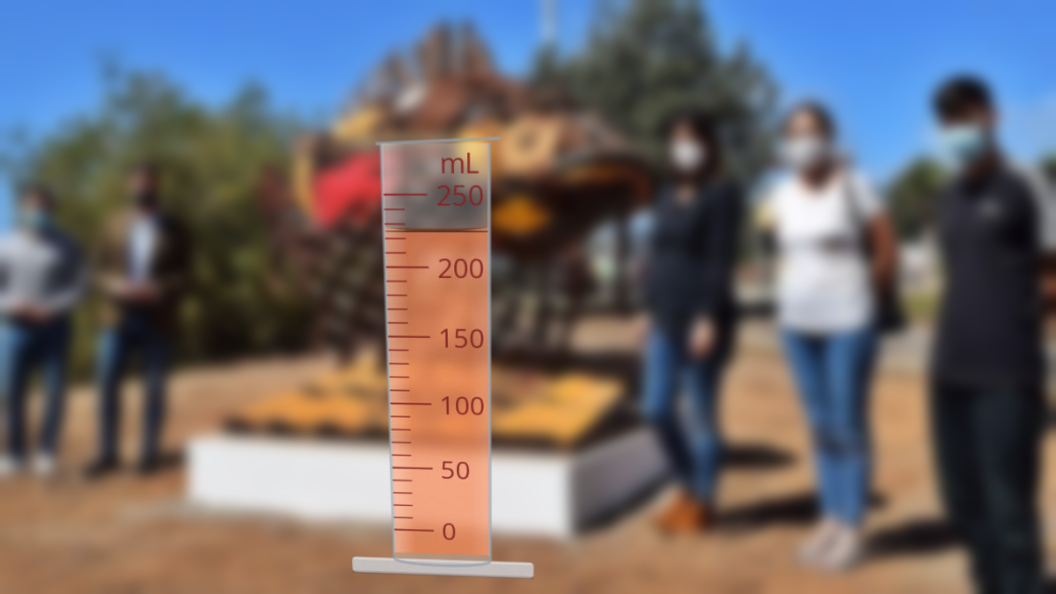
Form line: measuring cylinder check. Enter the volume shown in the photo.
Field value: 225 mL
